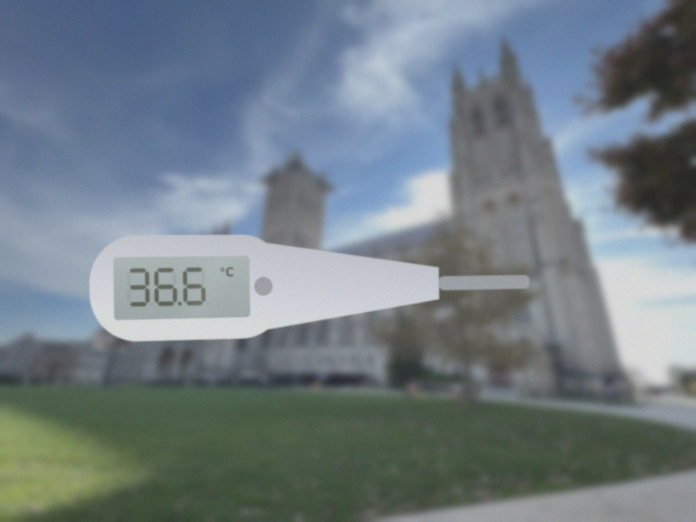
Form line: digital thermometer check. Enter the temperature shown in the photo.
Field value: 36.6 °C
